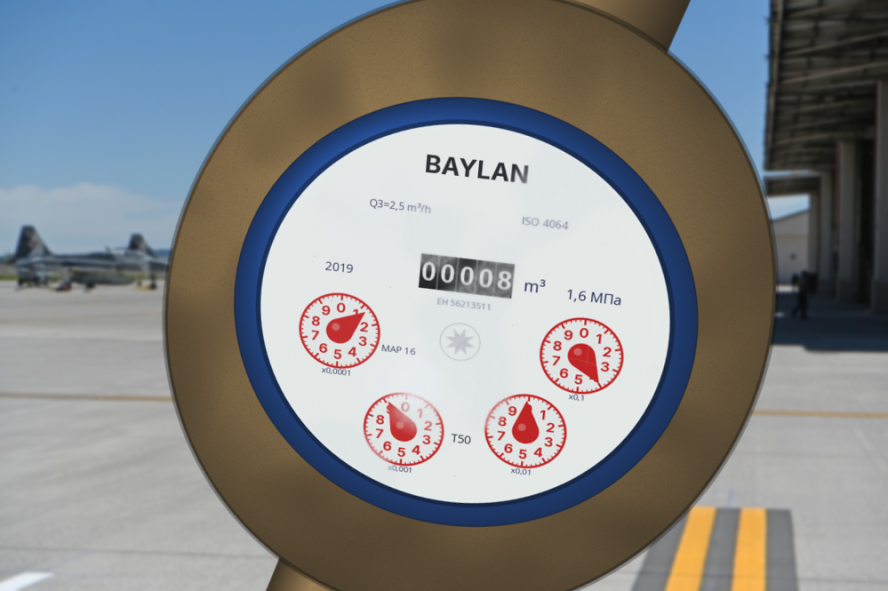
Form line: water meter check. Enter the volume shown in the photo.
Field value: 8.3991 m³
